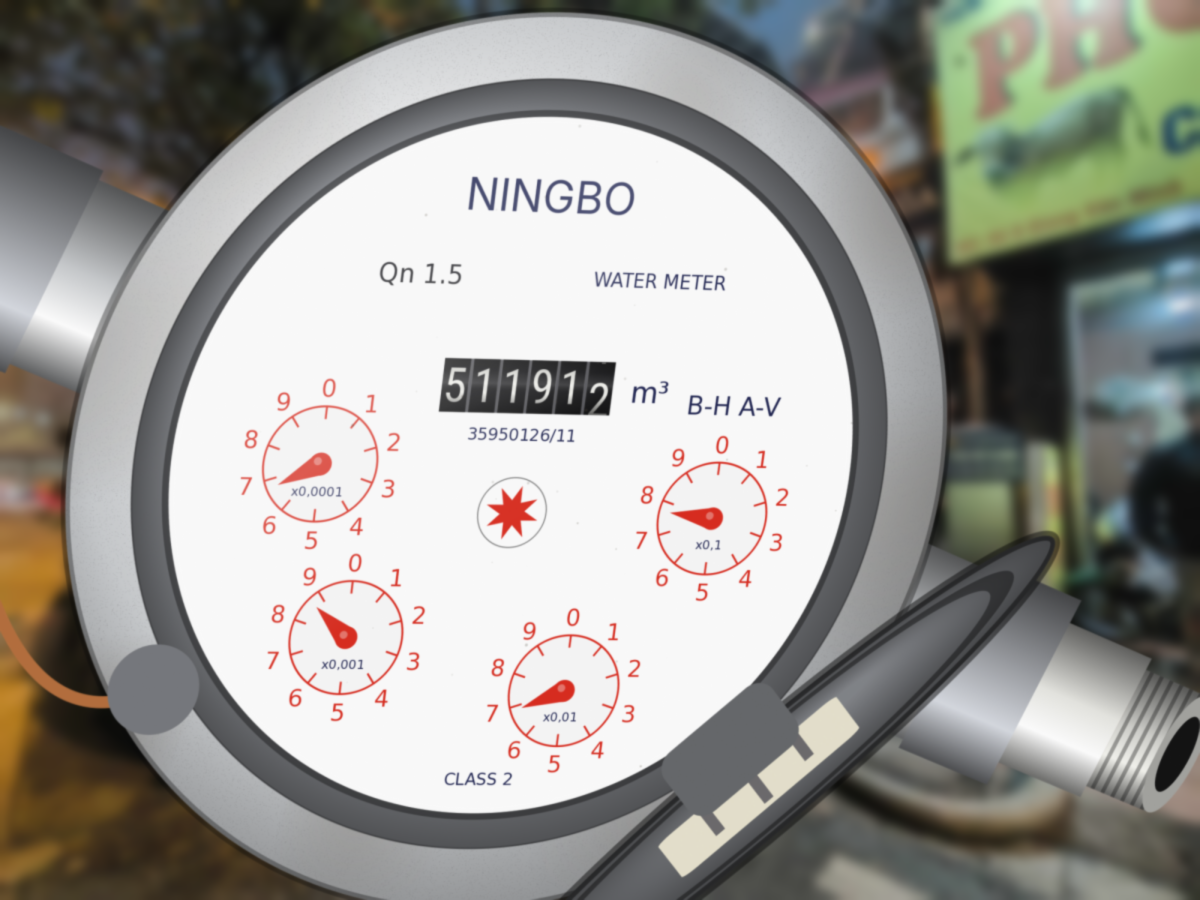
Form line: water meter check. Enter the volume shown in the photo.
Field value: 511911.7686 m³
